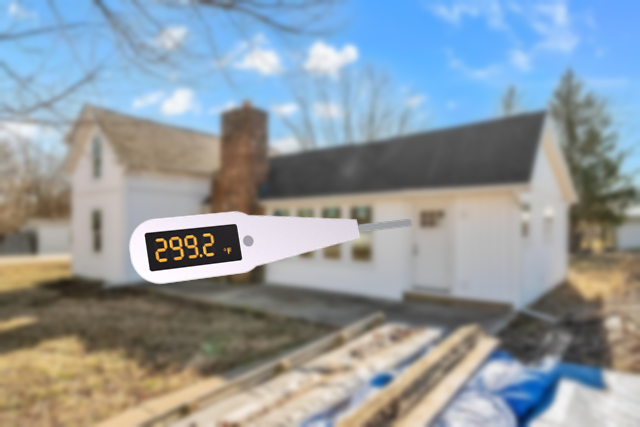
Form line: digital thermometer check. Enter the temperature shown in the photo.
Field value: 299.2 °F
